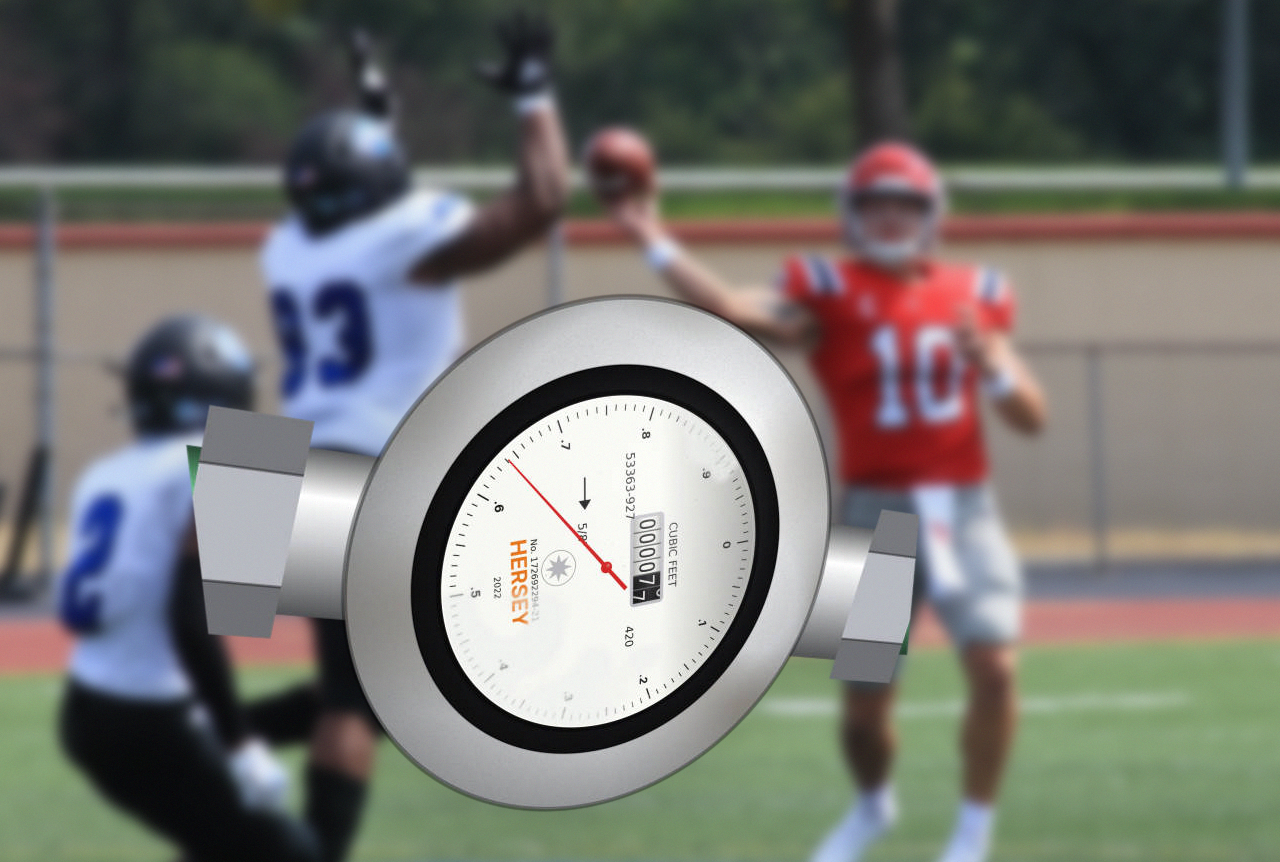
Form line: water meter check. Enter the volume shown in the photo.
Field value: 76.64 ft³
